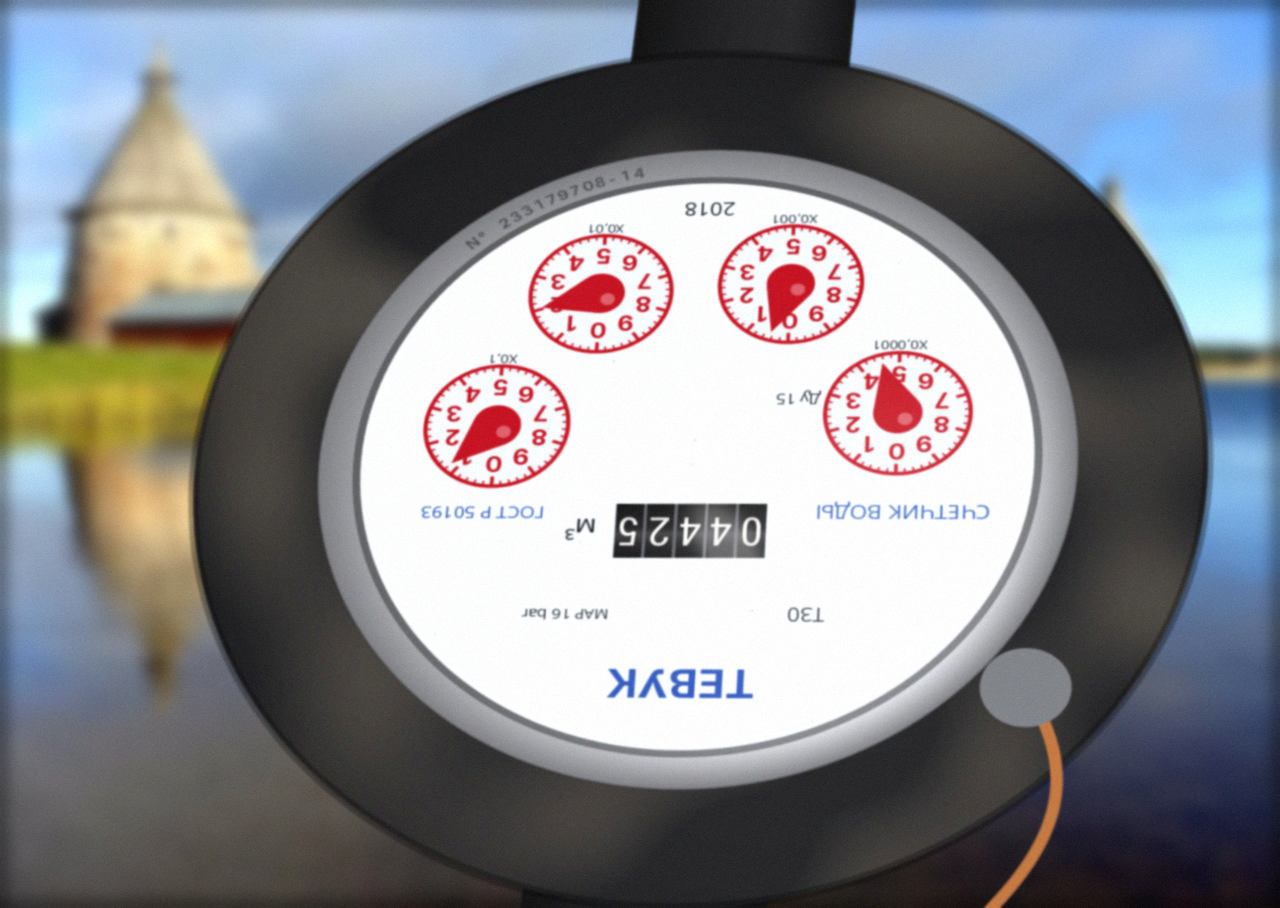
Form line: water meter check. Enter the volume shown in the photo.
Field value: 4425.1204 m³
